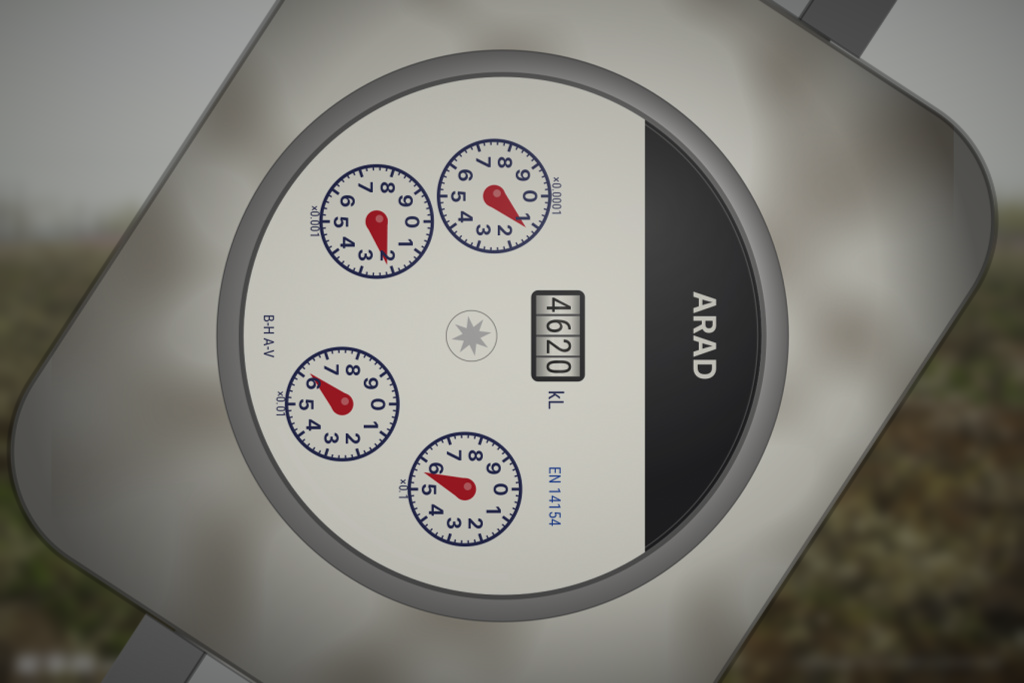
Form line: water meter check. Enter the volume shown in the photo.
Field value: 4620.5621 kL
